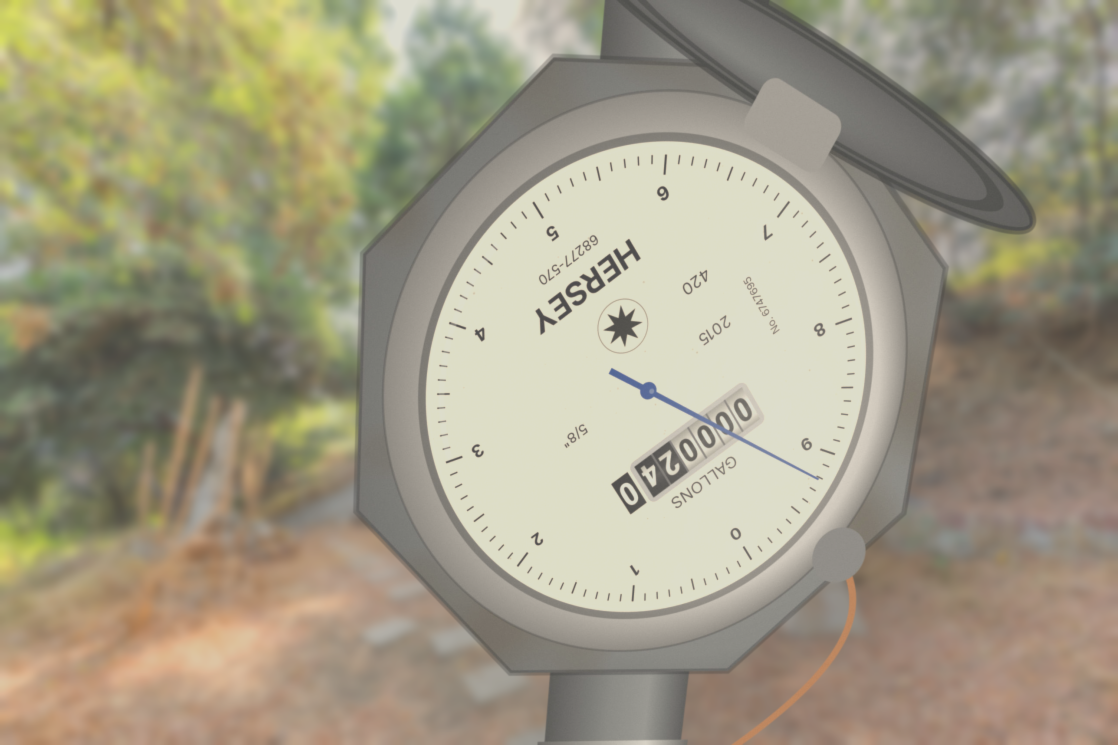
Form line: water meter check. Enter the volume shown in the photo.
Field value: 239.2 gal
